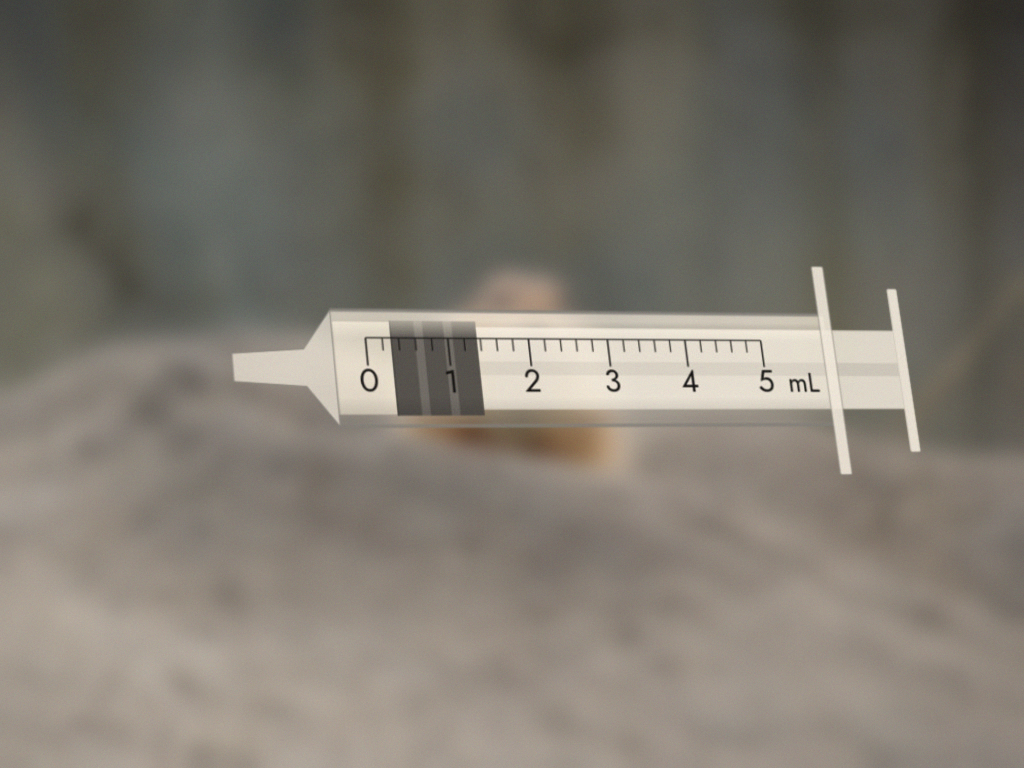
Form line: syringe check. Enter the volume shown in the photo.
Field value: 0.3 mL
